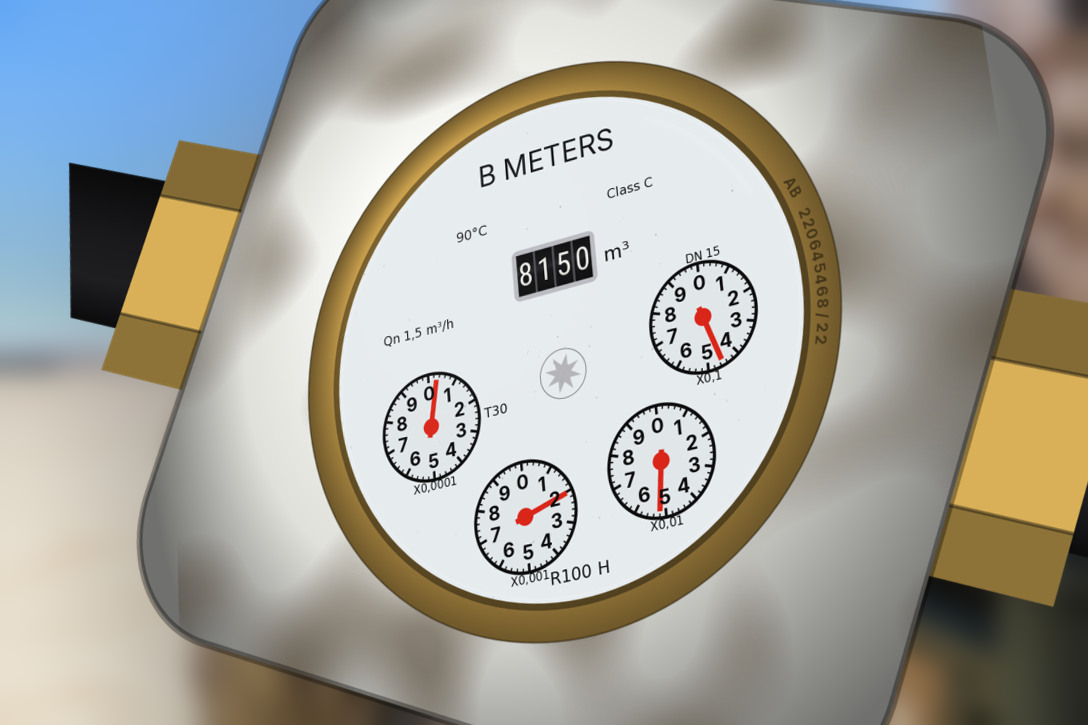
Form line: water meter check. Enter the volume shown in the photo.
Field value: 8150.4520 m³
